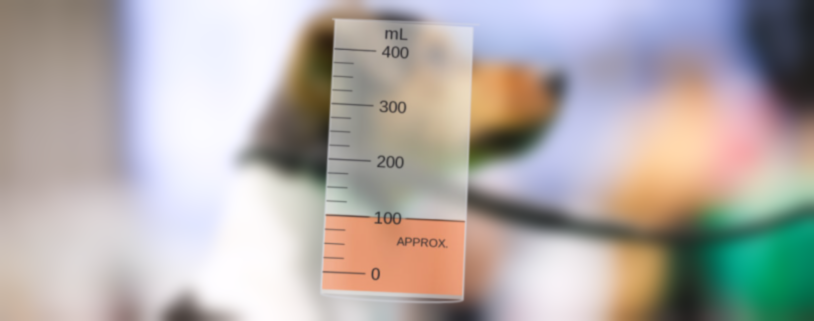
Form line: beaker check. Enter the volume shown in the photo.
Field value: 100 mL
